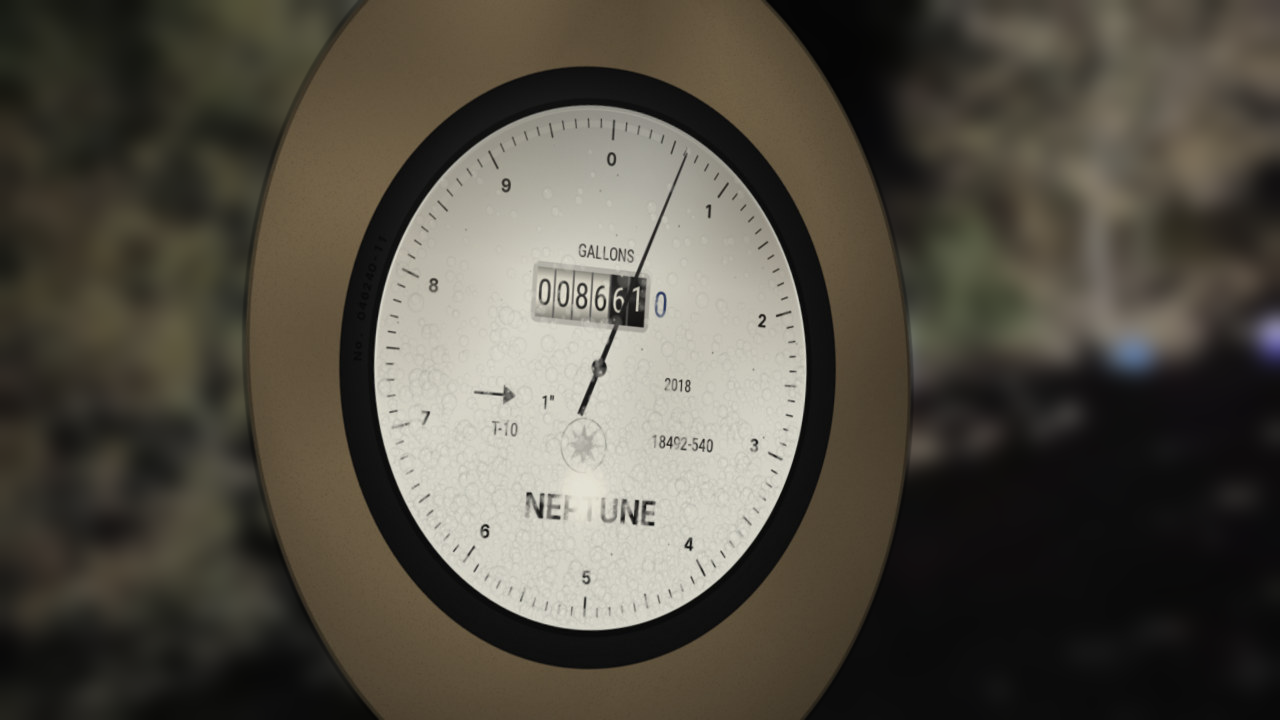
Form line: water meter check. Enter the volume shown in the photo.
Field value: 86610.6 gal
